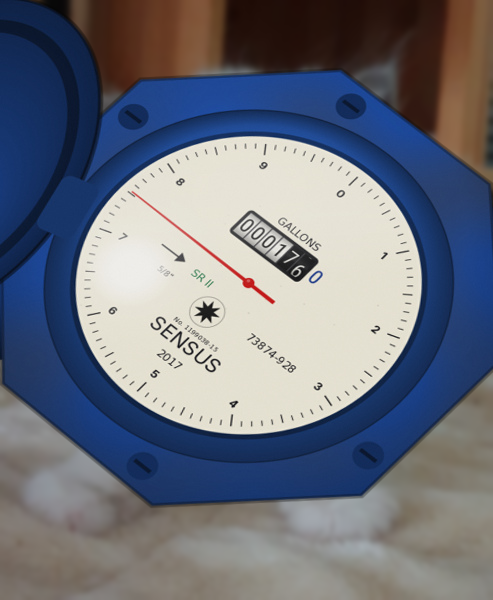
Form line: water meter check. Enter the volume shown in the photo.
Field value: 1757.5 gal
